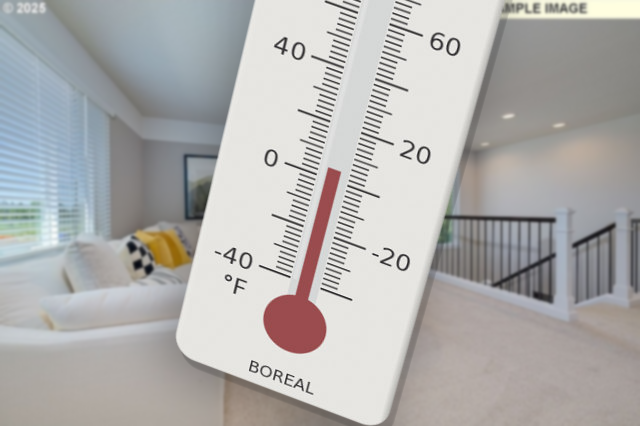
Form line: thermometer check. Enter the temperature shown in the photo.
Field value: 4 °F
